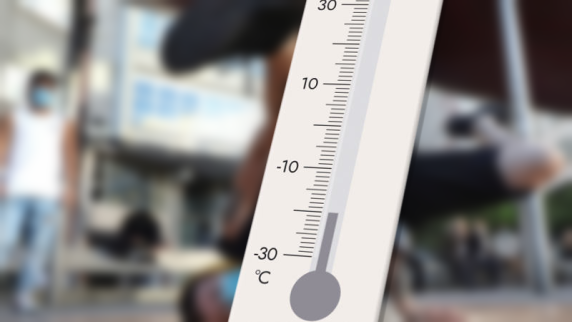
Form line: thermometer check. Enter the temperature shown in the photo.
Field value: -20 °C
